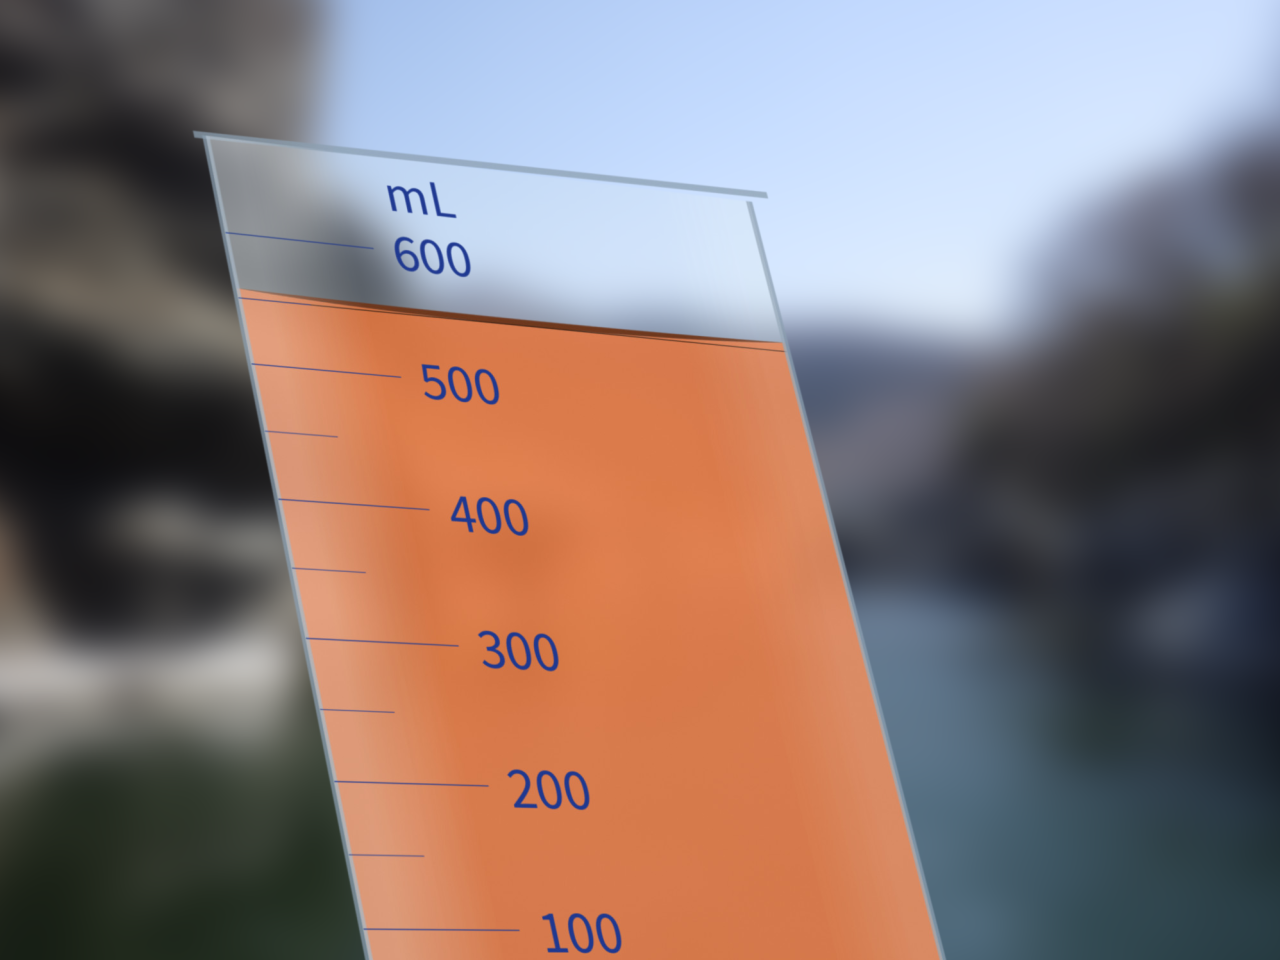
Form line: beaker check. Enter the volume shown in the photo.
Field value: 550 mL
